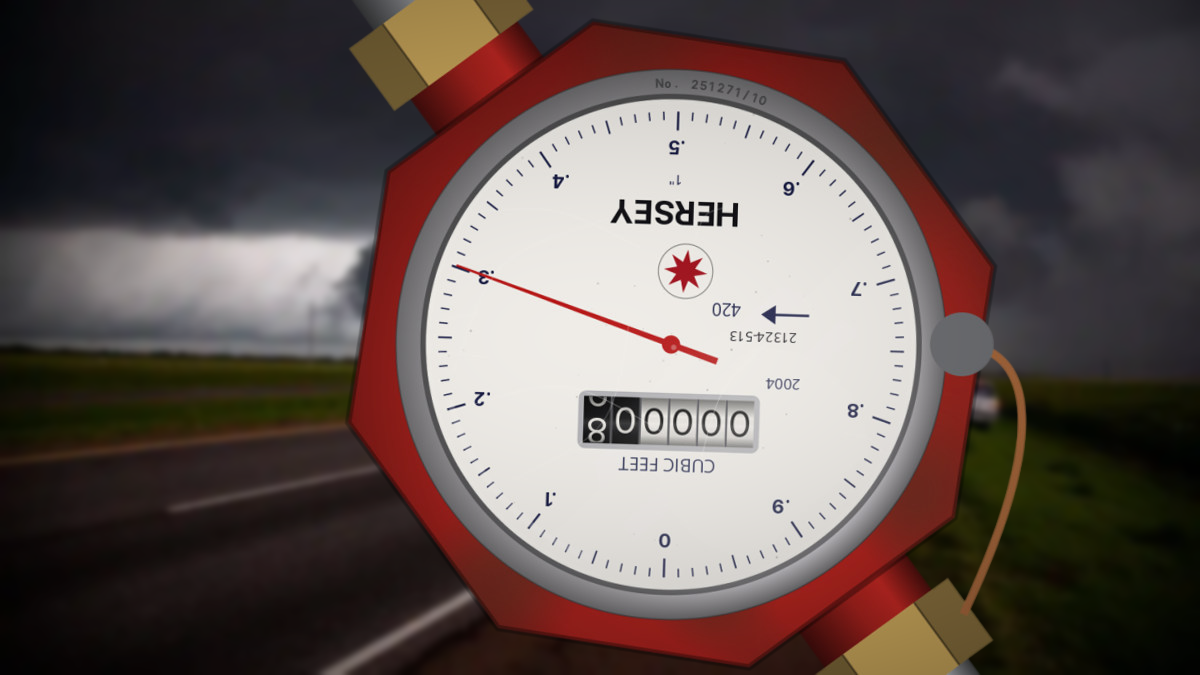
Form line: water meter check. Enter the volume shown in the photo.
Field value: 8.30 ft³
